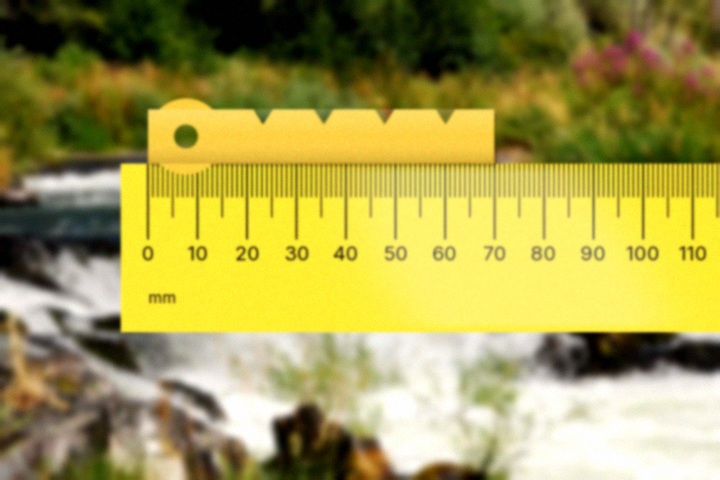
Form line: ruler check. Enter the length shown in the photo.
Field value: 70 mm
